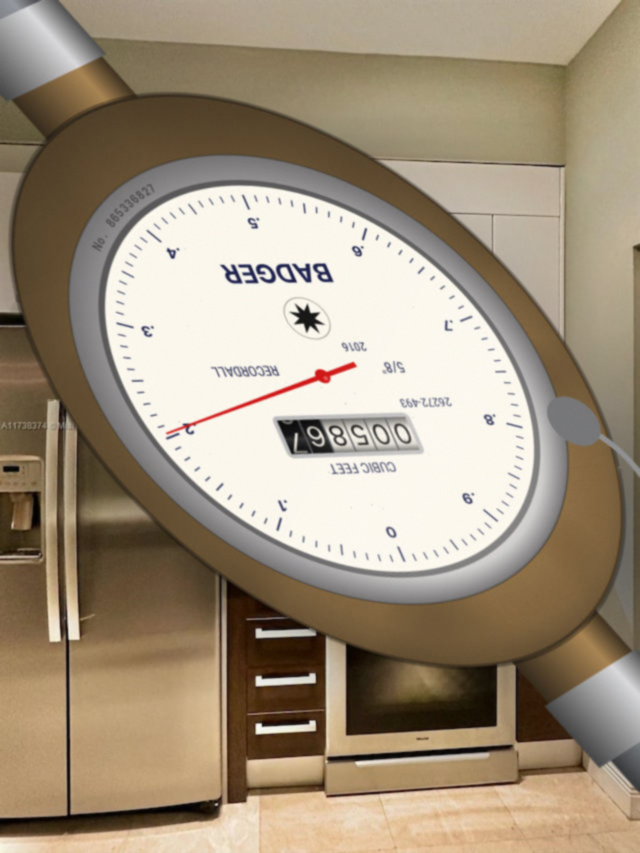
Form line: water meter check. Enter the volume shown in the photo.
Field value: 5867.20 ft³
